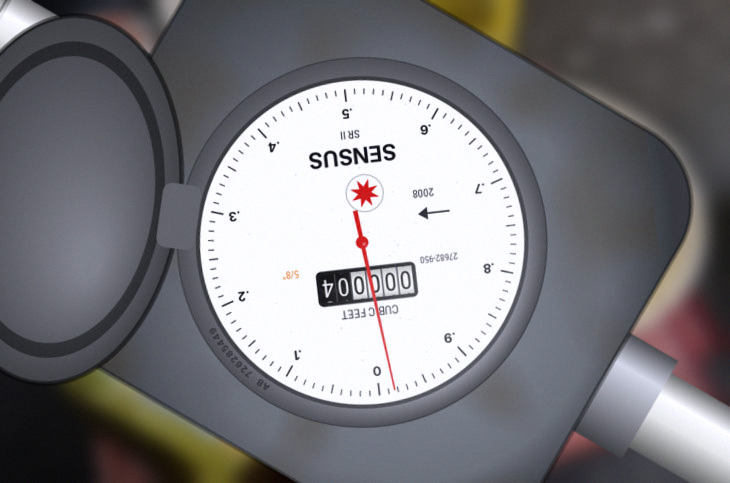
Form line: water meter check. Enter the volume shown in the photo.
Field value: 3.98 ft³
